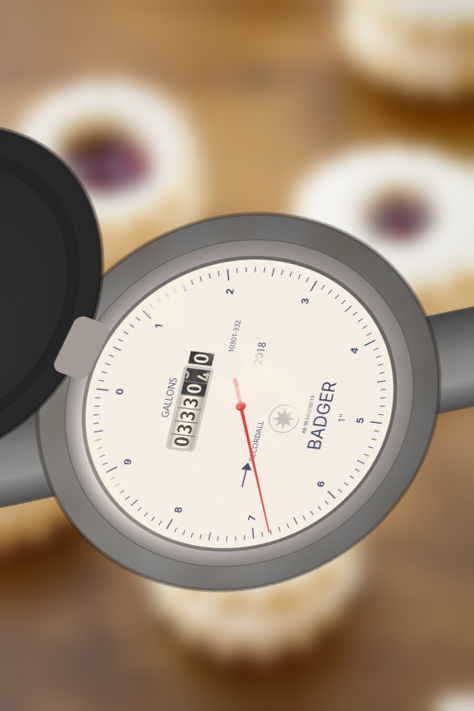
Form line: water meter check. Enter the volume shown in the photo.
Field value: 333036.8 gal
